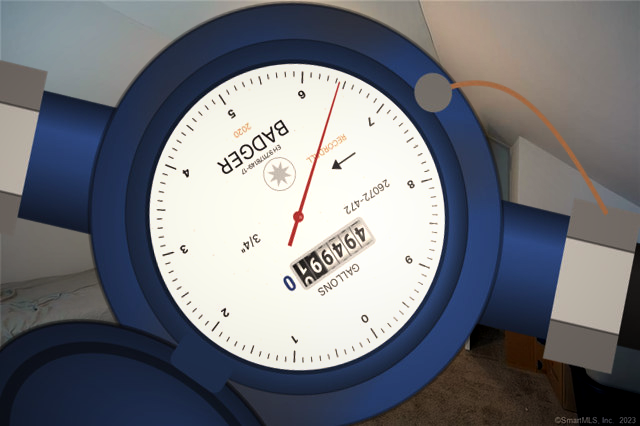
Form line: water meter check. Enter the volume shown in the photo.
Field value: 4949906.4 gal
